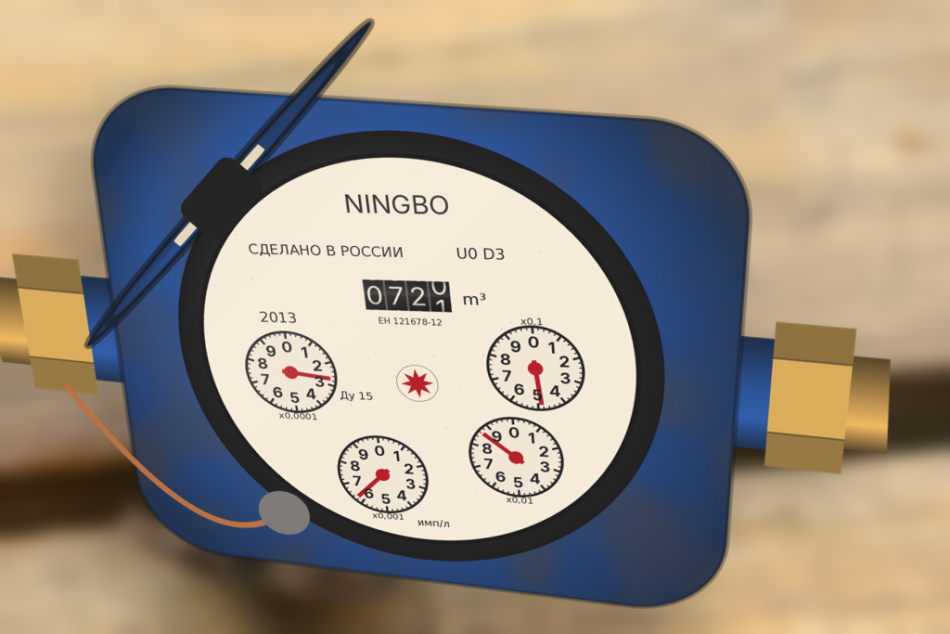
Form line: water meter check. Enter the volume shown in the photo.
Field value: 720.4862 m³
